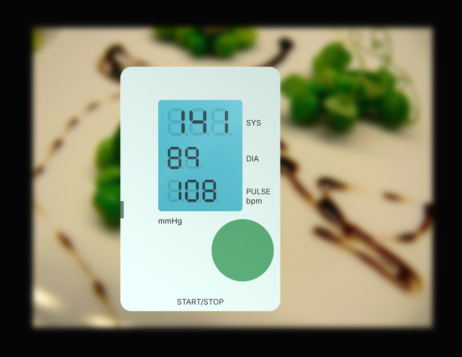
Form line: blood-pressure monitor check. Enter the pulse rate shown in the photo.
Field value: 108 bpm
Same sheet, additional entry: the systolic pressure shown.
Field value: 141 mmHg
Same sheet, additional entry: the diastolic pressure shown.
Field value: 89 mmHg
